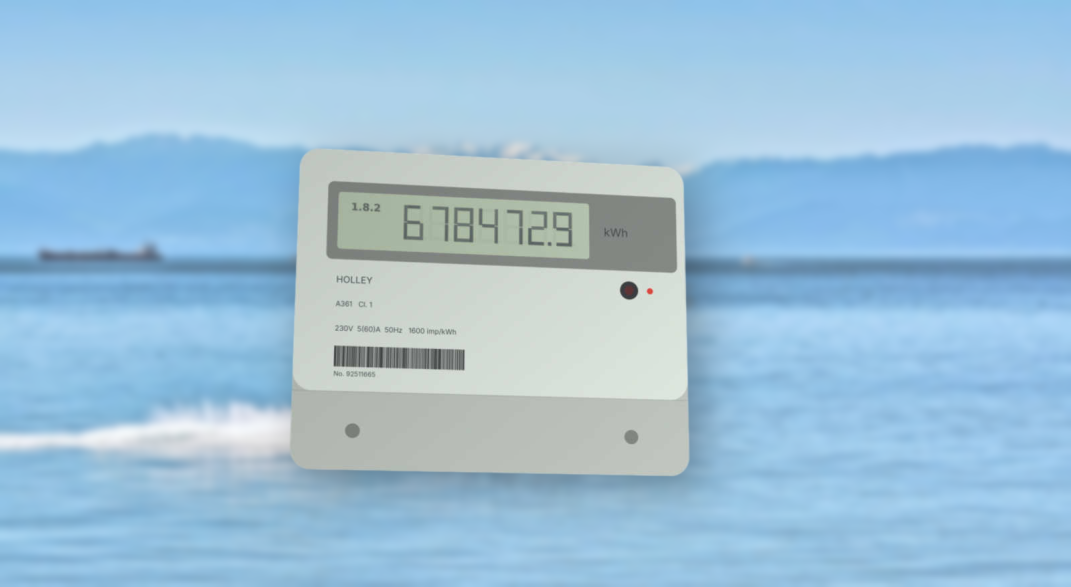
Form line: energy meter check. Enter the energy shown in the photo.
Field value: 678472.9 kWh
